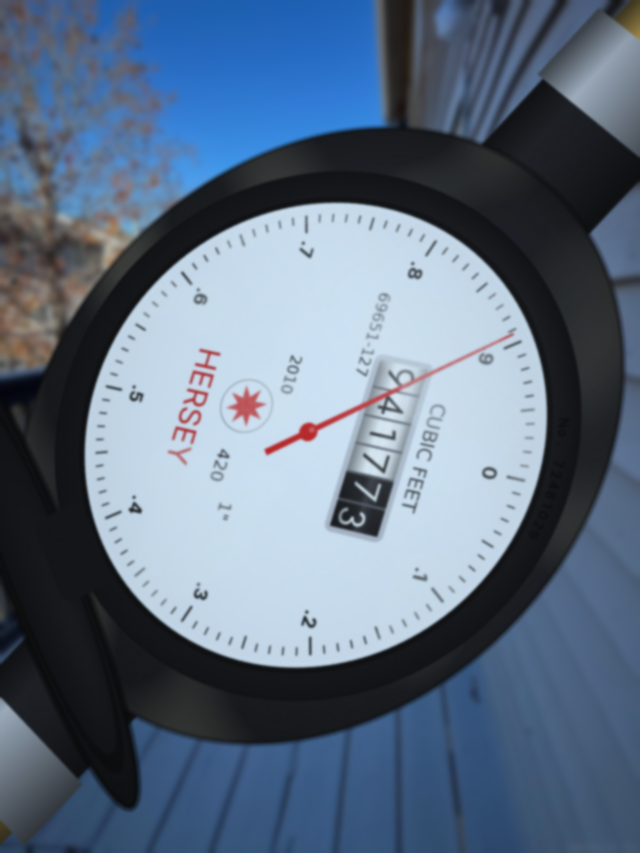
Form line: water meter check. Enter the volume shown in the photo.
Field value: 941772.89 ft³
